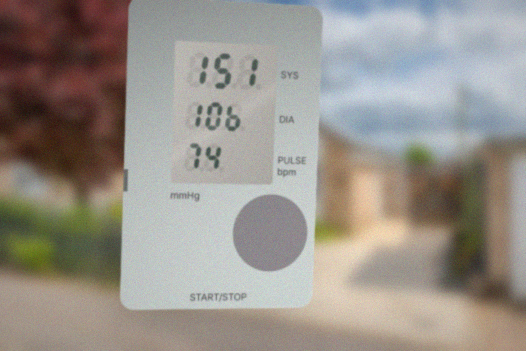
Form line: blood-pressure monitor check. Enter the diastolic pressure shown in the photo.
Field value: 106 mmHg
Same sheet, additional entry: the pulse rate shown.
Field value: 74 bpm
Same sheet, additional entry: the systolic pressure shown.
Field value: 151 mmHg
